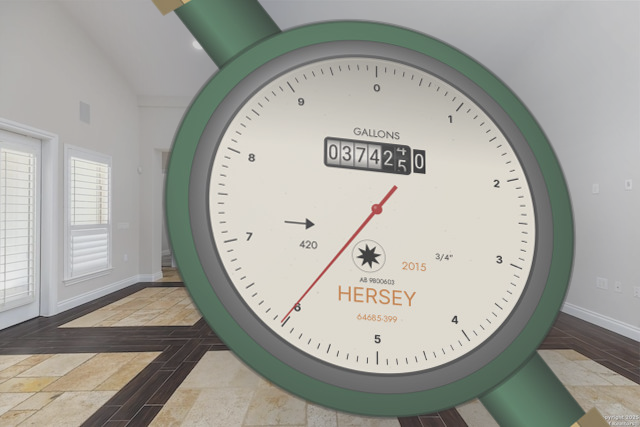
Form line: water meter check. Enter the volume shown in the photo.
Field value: 374246.0 gal
